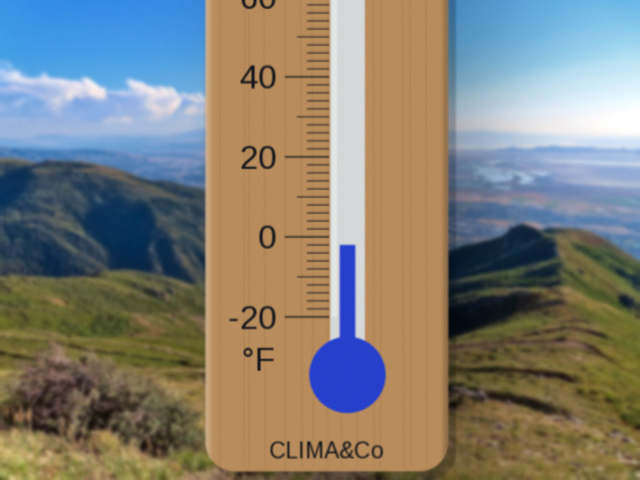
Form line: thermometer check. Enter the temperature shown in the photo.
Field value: -2 °F
